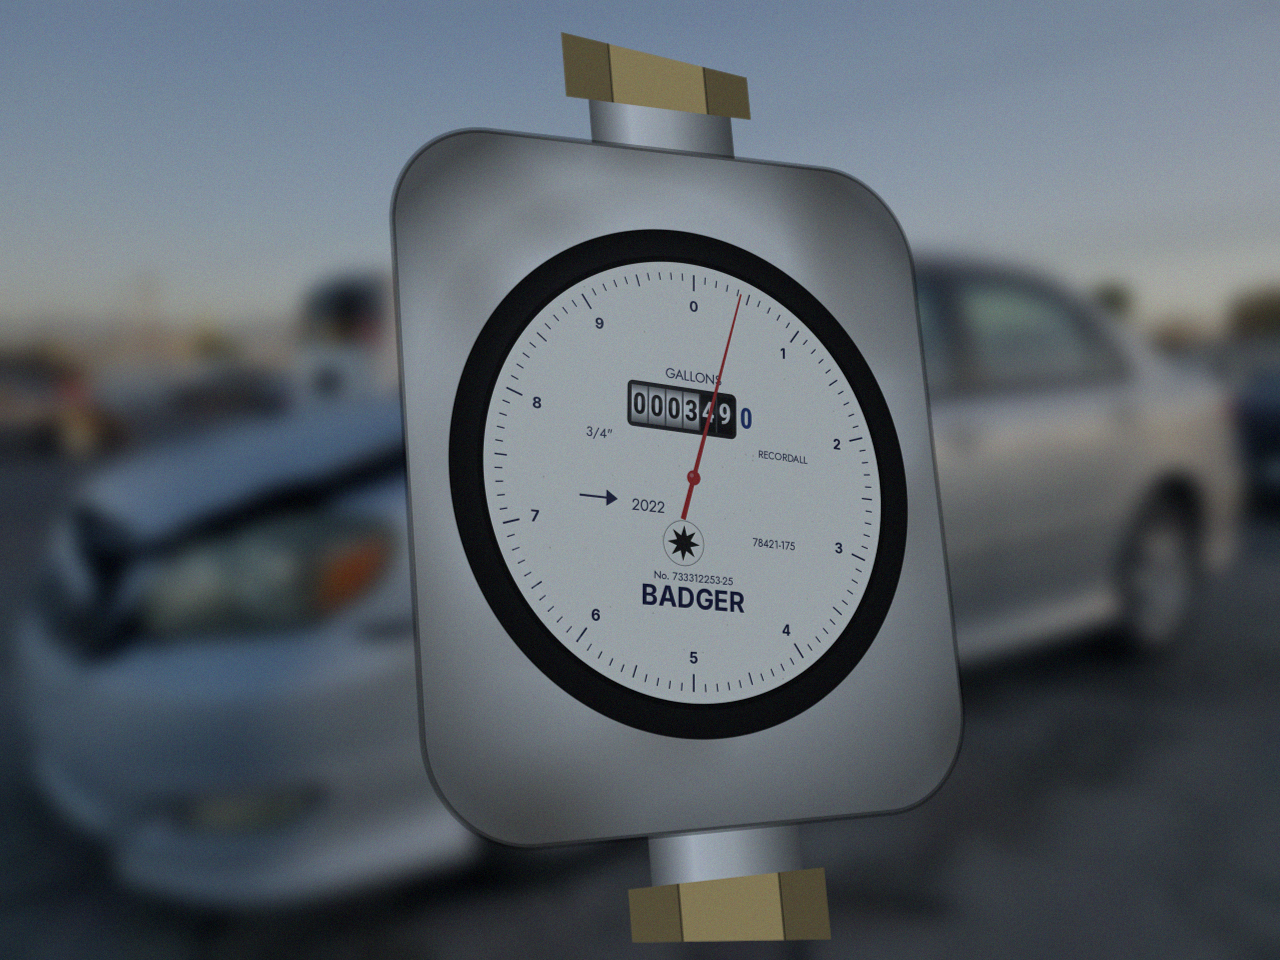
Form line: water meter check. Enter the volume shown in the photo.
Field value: 3490.4 gal
